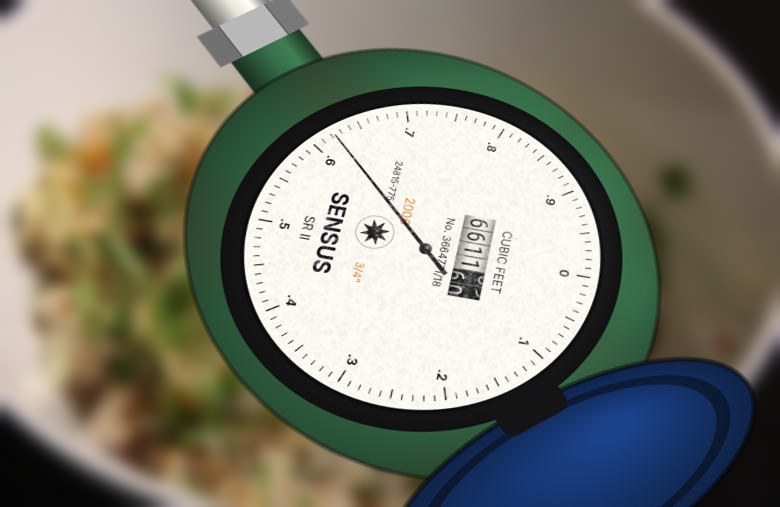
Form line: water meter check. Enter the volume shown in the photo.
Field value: 661159.62 ft³
